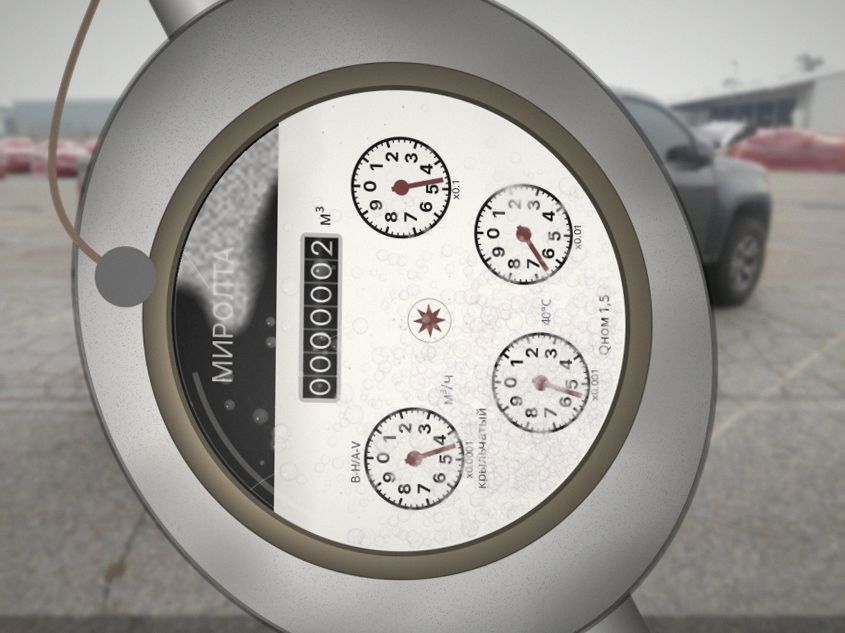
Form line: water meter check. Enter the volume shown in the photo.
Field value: 2.4654 m³
